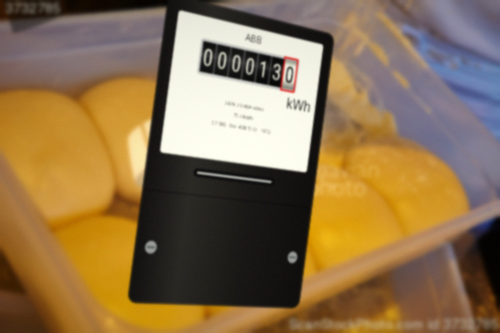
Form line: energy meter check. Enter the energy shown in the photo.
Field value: 13.0 kWh
